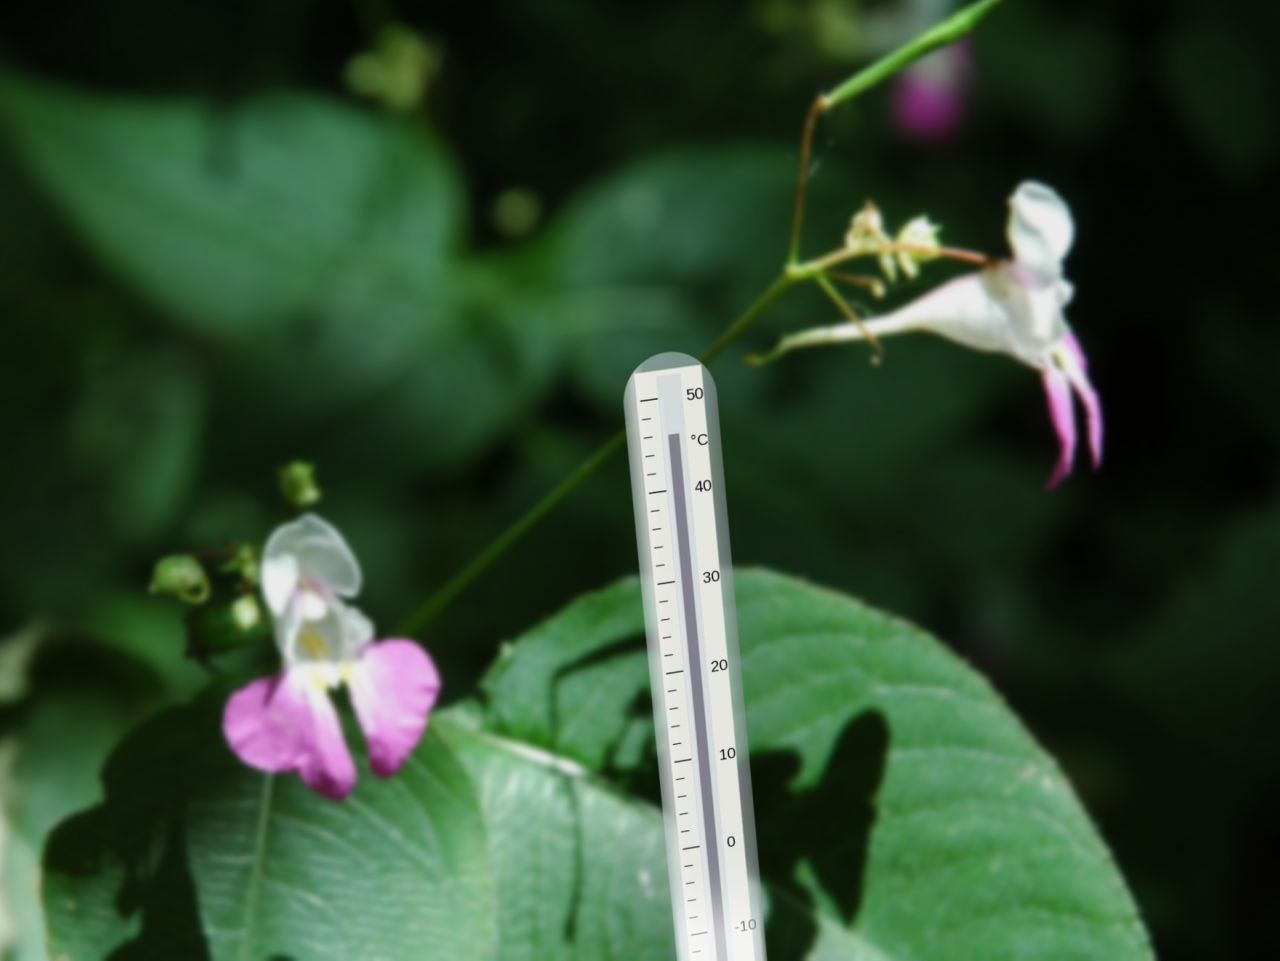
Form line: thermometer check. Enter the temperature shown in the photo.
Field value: 46 °C
